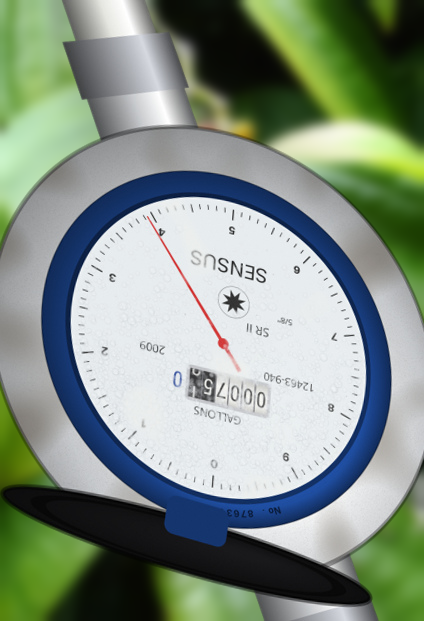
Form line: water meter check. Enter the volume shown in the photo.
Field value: 7513.9 gal
